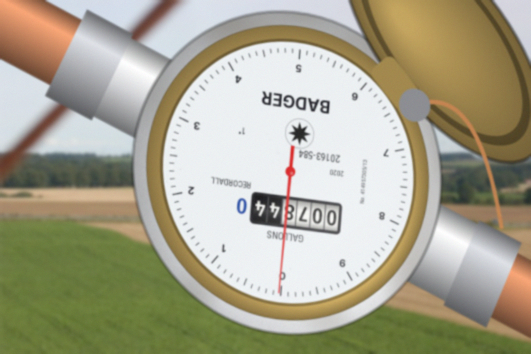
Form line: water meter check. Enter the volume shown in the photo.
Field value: 78440.0 gal
